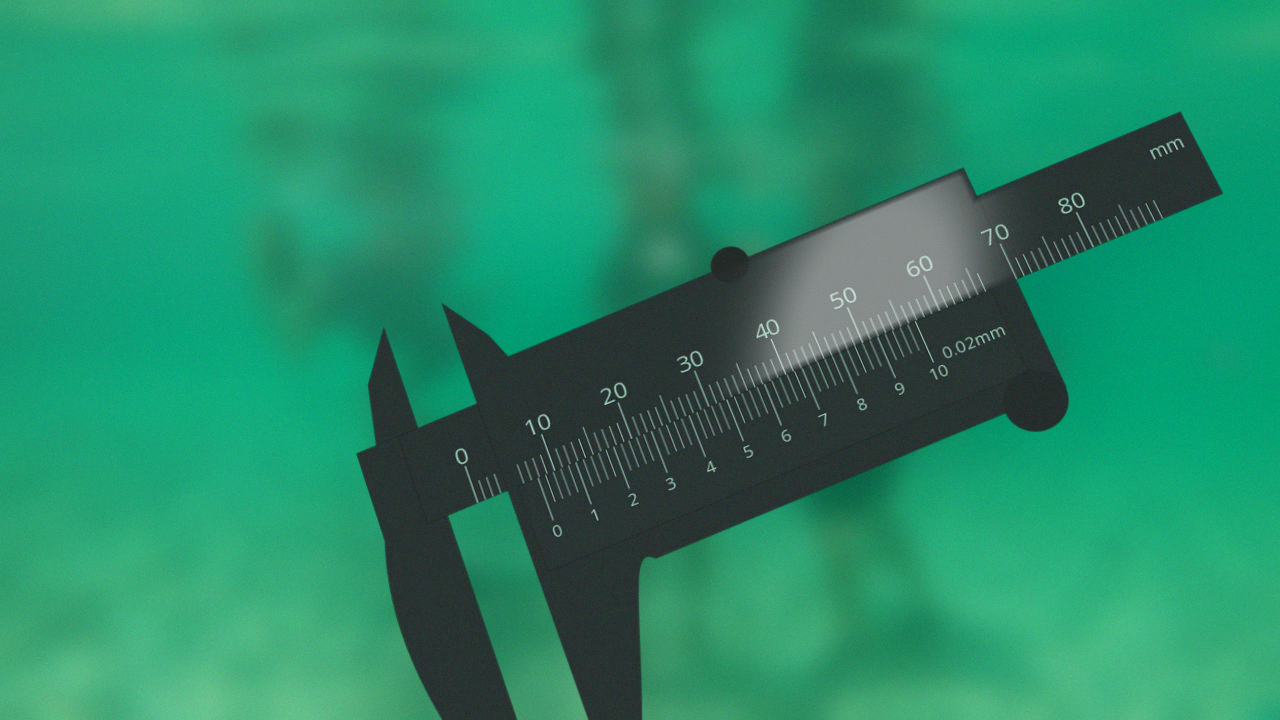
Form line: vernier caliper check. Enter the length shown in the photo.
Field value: 7.8 mm
